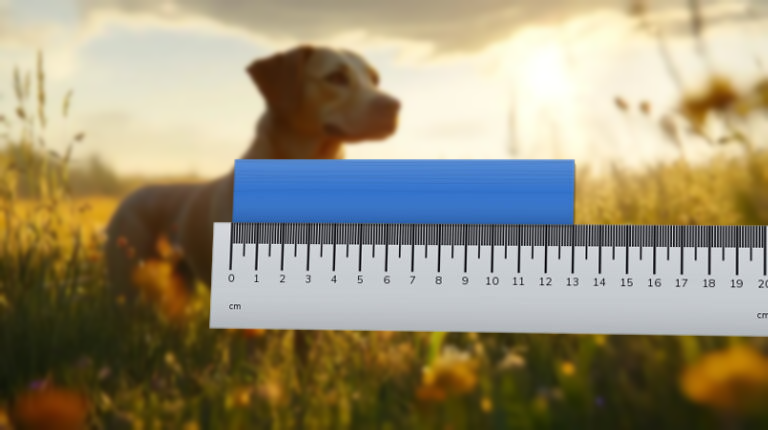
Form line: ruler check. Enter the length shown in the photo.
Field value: 13 cm
